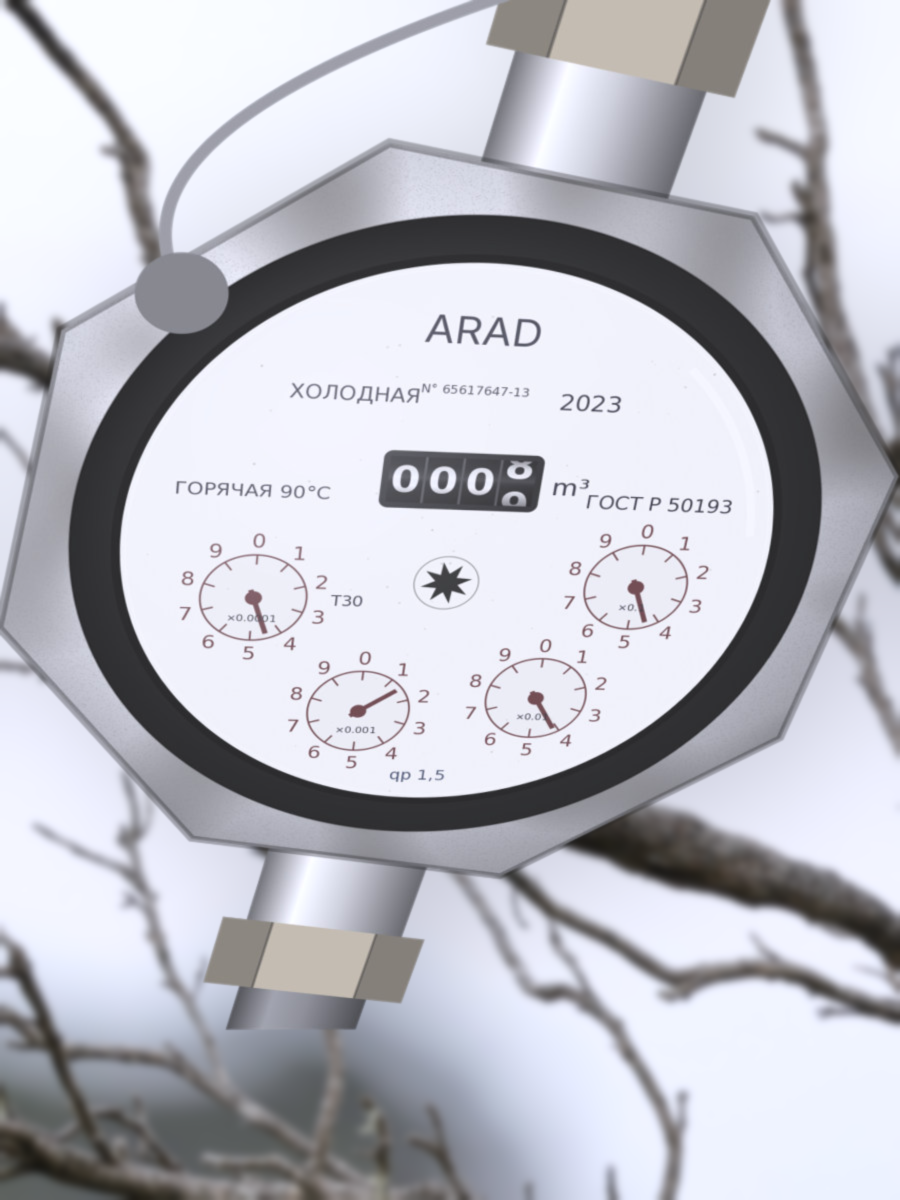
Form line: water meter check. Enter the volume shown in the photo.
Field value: 8.4414 m³
